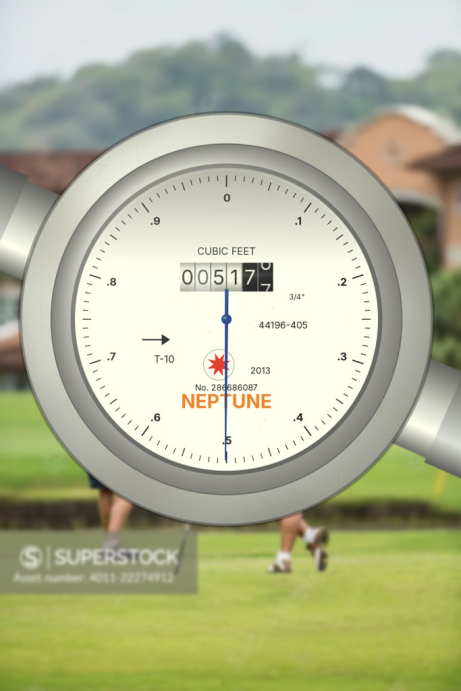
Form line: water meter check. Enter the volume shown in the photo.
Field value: 5176.50 ft³
